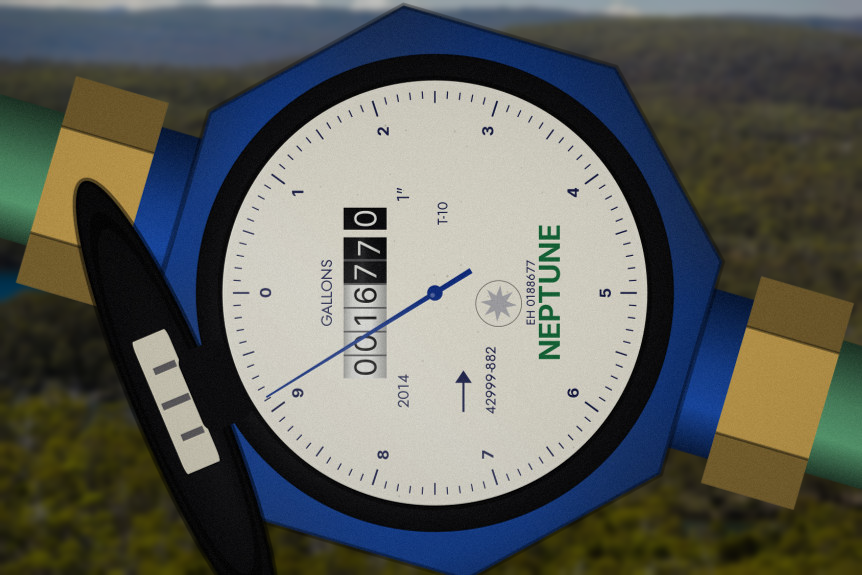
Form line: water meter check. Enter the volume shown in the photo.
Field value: 16769.1 gal
